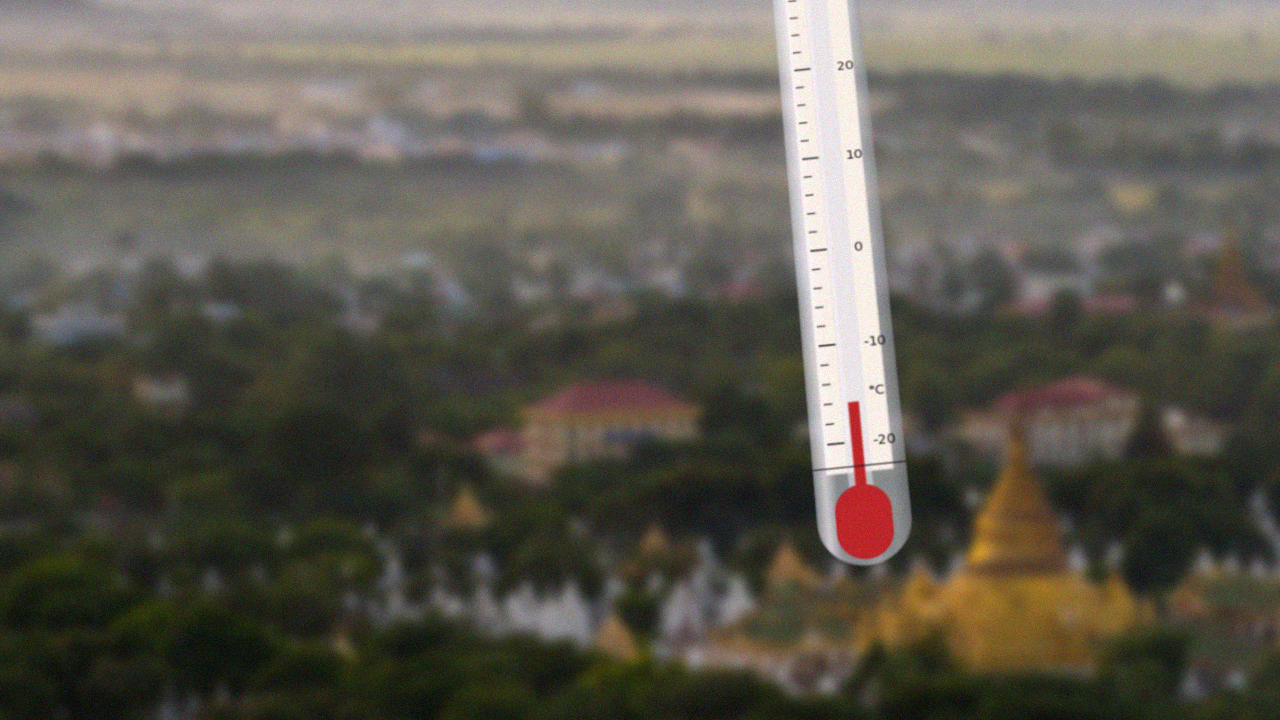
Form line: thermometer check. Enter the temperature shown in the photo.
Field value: -16 °C
